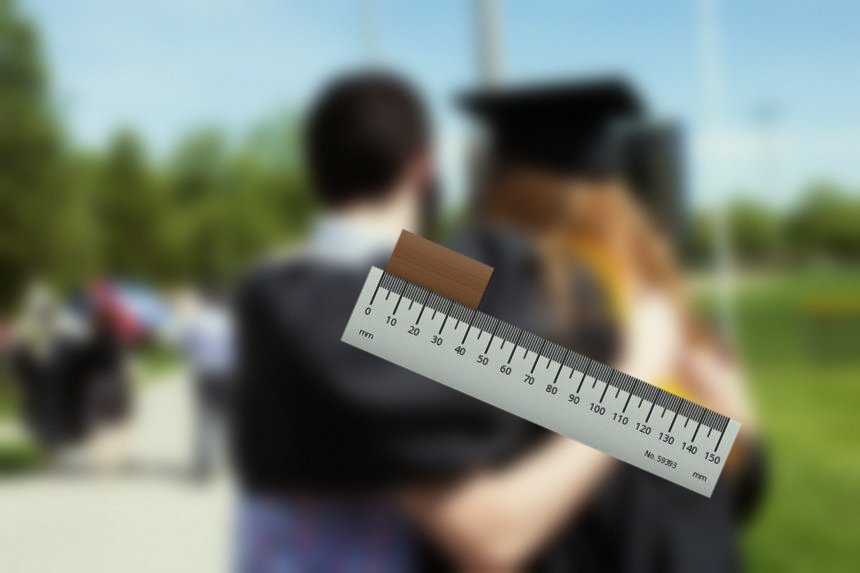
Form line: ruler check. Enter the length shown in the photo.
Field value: 40 mm
